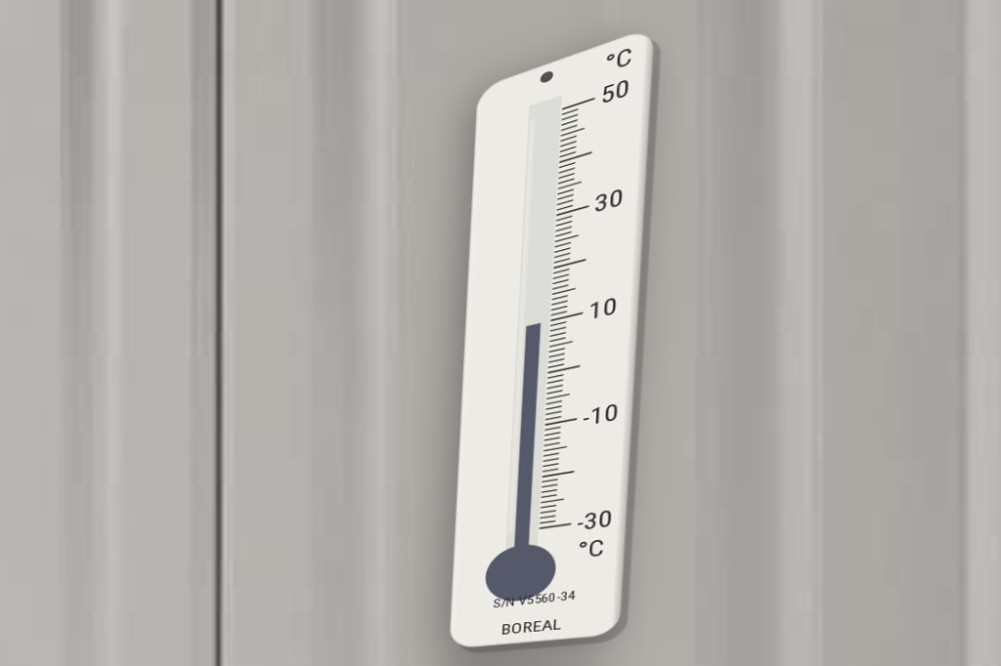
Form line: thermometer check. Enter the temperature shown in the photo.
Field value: 10 °C
